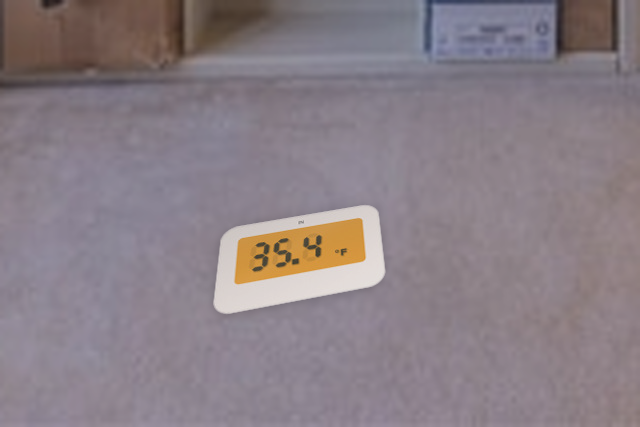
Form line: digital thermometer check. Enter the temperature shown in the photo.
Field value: 35.4 °F
